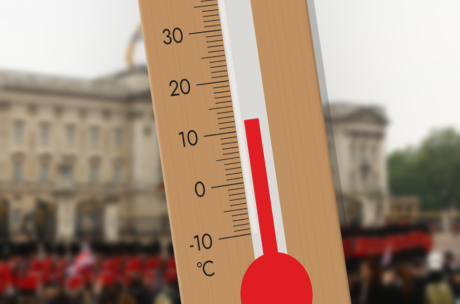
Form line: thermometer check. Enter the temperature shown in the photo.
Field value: 12 °C
